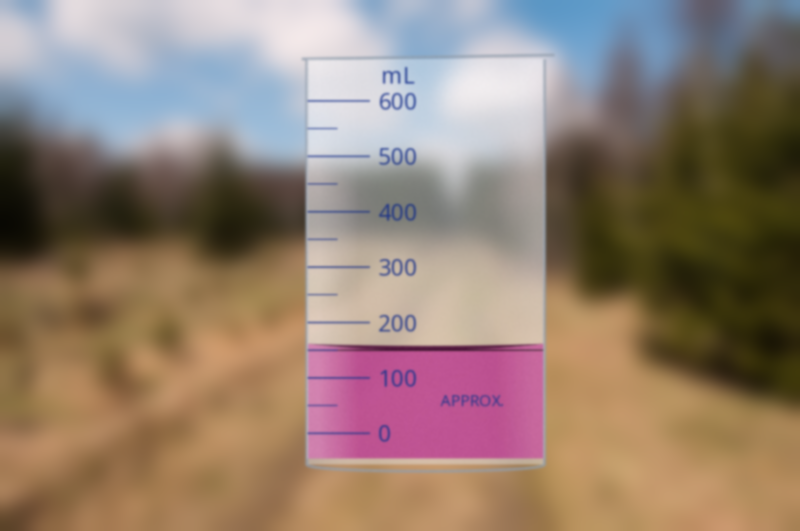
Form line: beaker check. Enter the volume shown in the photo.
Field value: 150 mL
